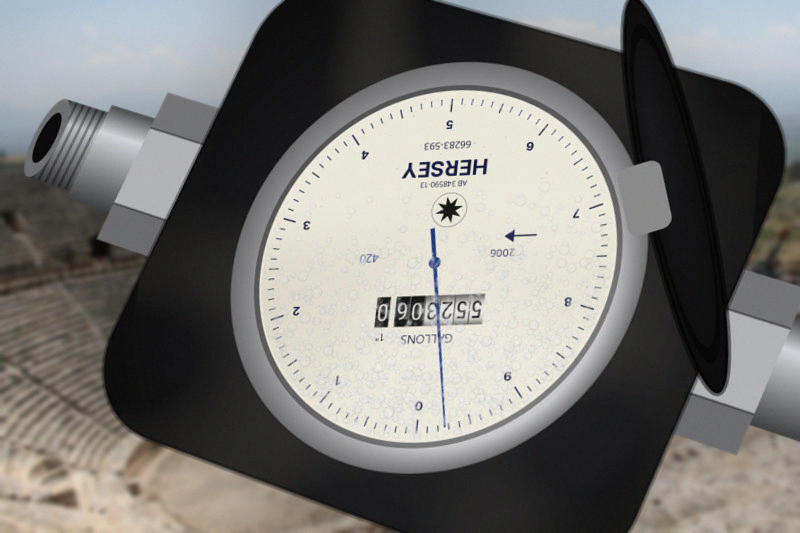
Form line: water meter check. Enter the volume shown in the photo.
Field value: 5523059.7 gal
